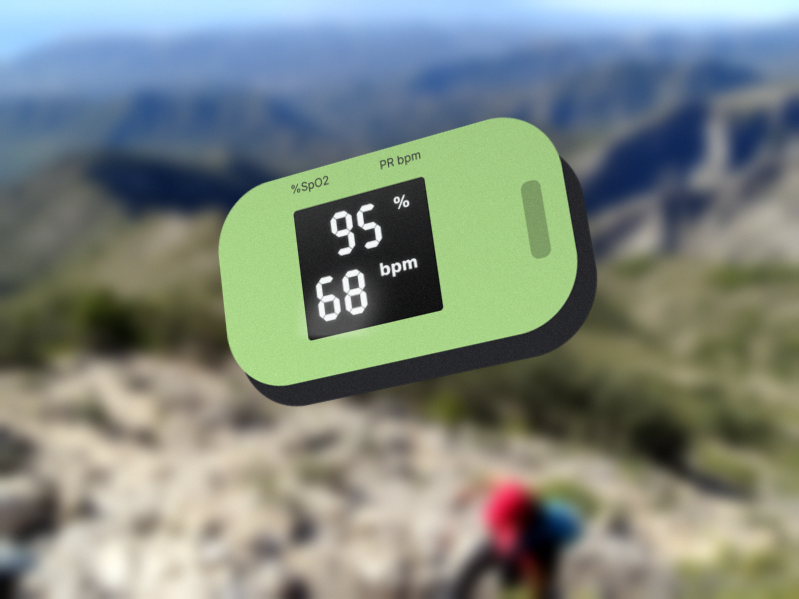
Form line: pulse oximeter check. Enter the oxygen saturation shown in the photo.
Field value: 95 %
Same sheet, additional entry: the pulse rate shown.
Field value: 68 bpm
